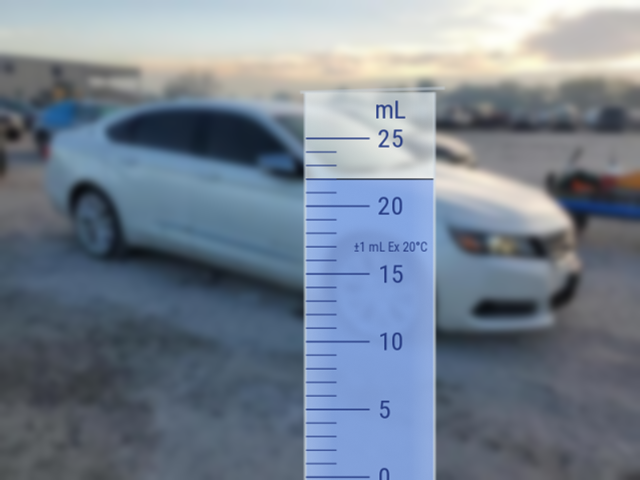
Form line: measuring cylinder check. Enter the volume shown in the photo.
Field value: 22 mL
